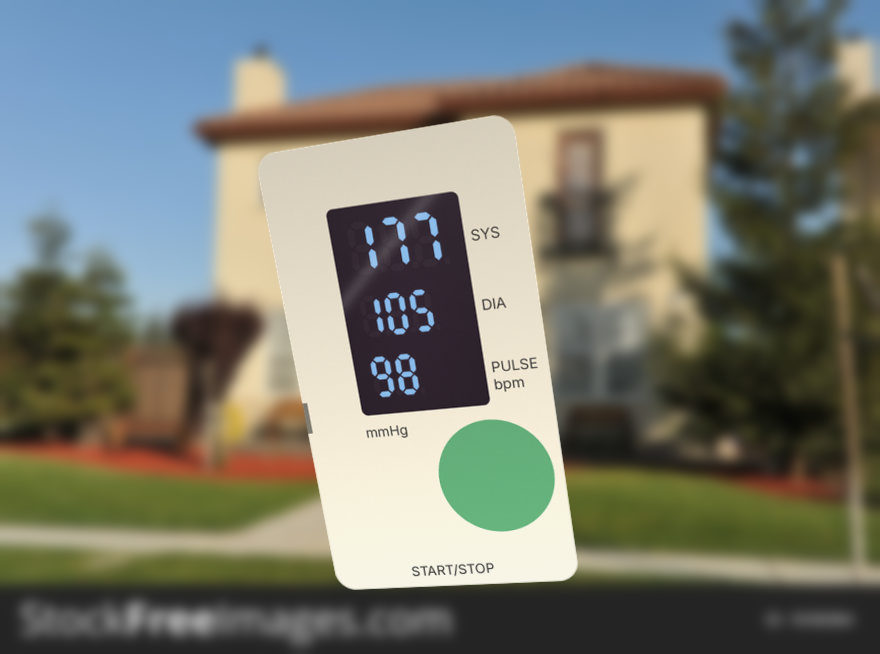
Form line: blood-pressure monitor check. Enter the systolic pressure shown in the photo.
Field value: 177 mmHg
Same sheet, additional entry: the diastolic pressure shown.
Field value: 105 mmHg
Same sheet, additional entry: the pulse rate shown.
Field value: 98 bpm
